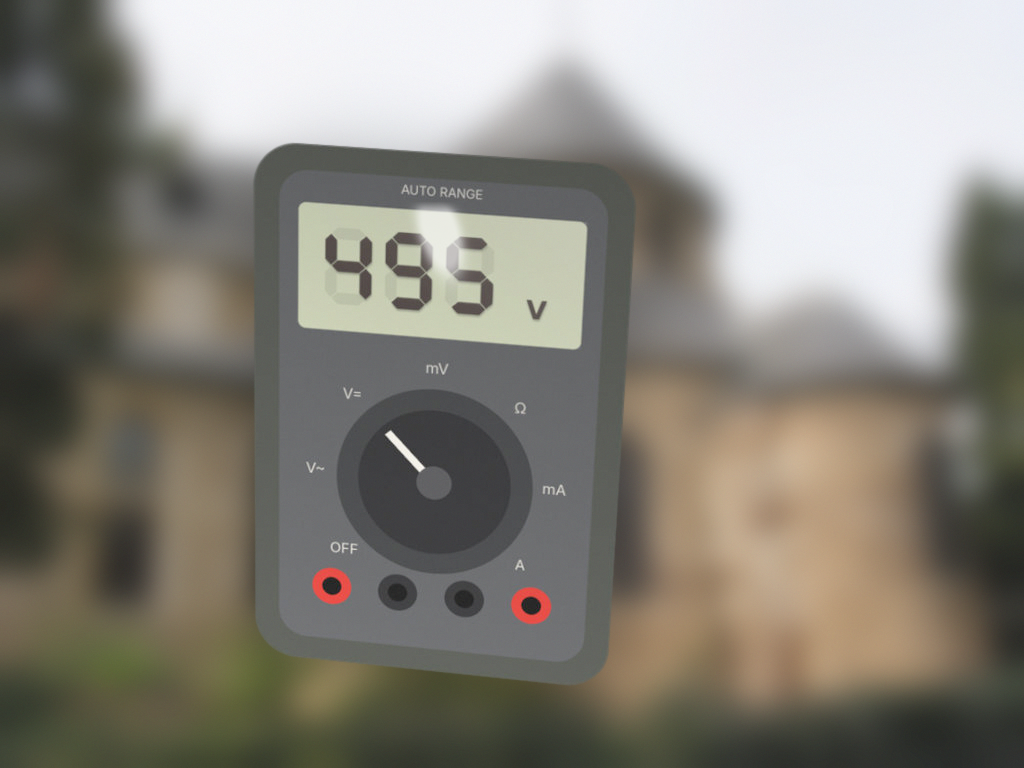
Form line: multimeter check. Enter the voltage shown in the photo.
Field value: 495 V
